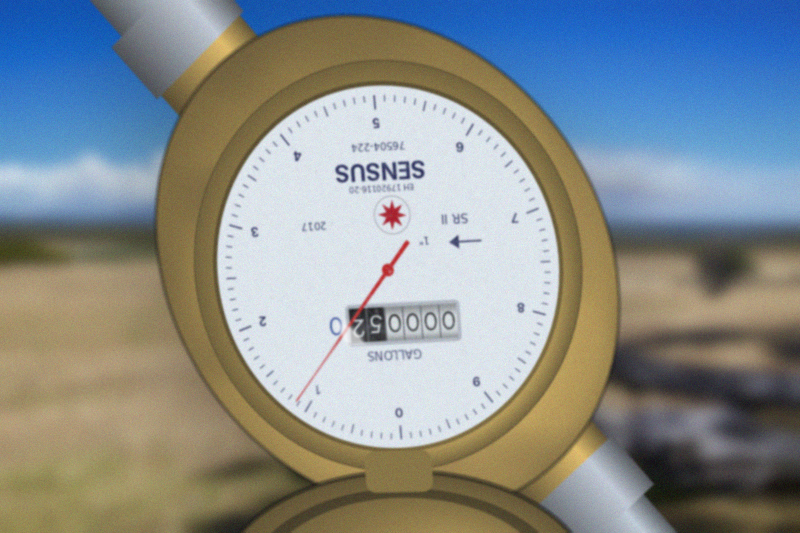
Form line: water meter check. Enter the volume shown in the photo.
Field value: 521.1 gal
